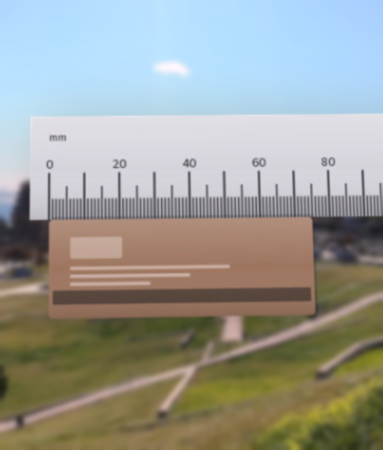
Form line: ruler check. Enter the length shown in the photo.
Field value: 75 mm
